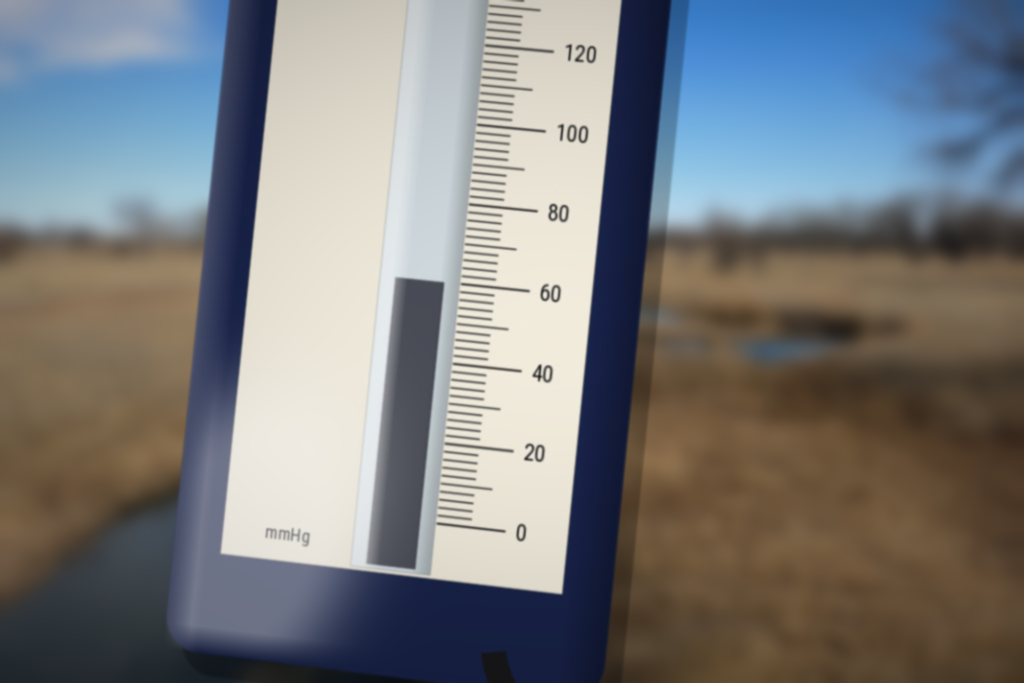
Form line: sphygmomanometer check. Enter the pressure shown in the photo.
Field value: 60 mmHg
